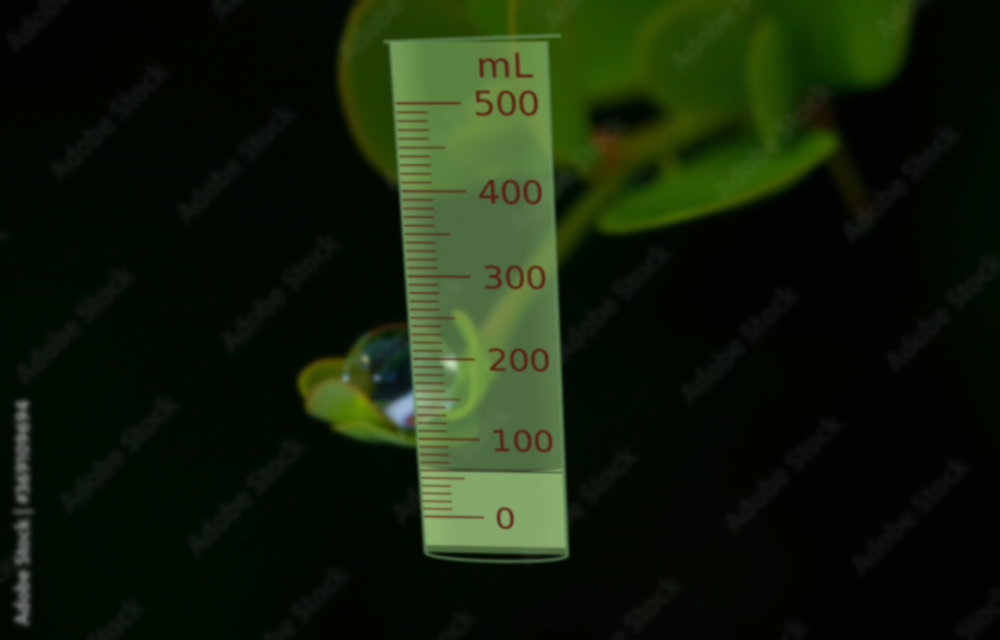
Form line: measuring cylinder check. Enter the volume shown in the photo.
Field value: 60 mL
